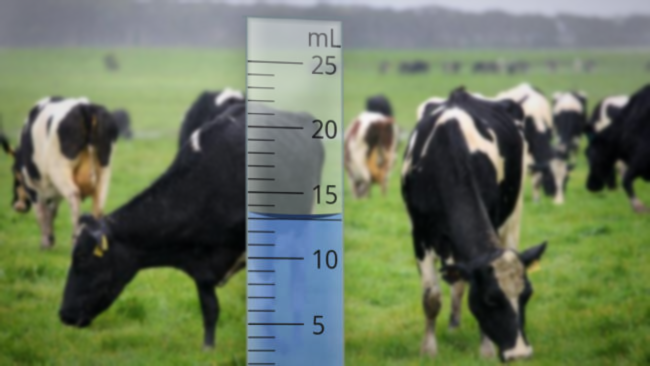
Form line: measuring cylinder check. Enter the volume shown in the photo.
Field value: 13 mL
